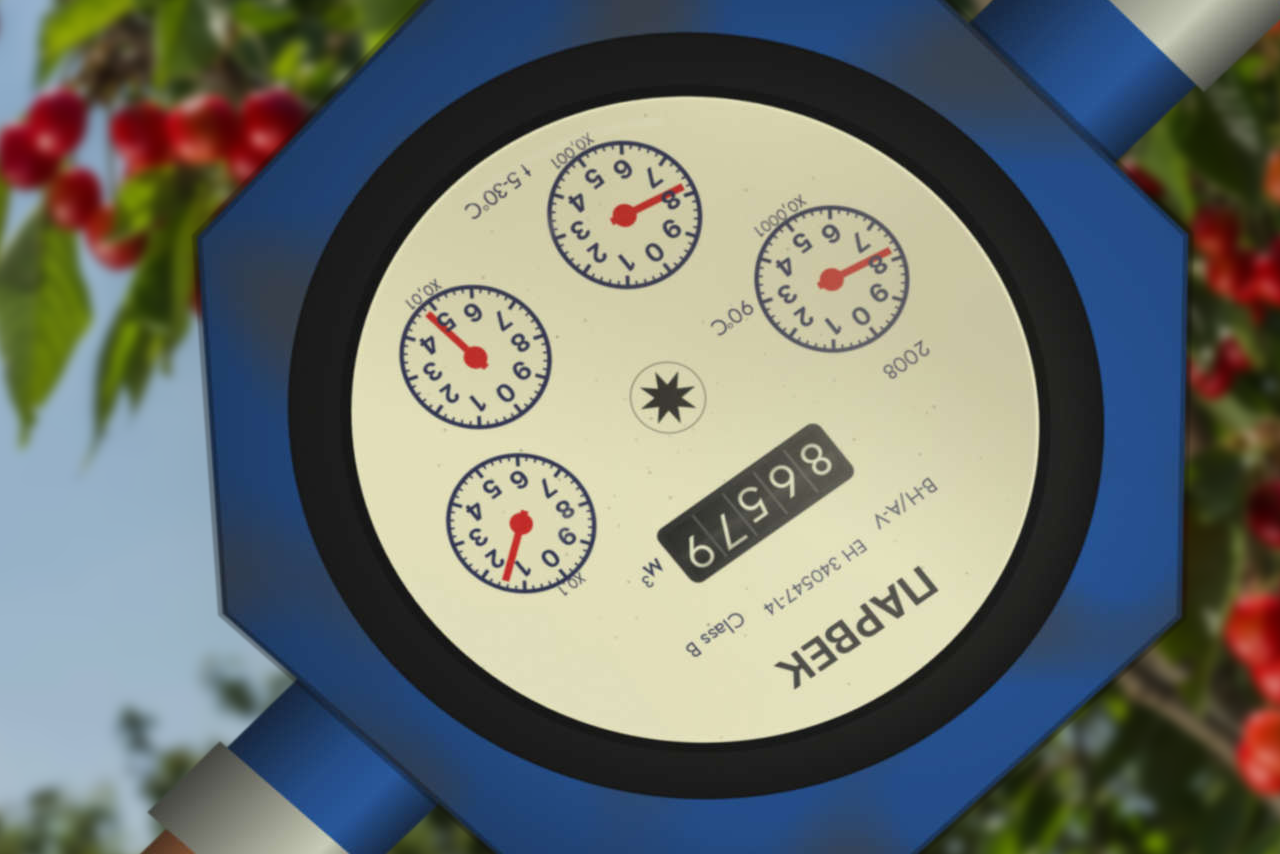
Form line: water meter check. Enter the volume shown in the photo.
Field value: 86579.1477 m³
